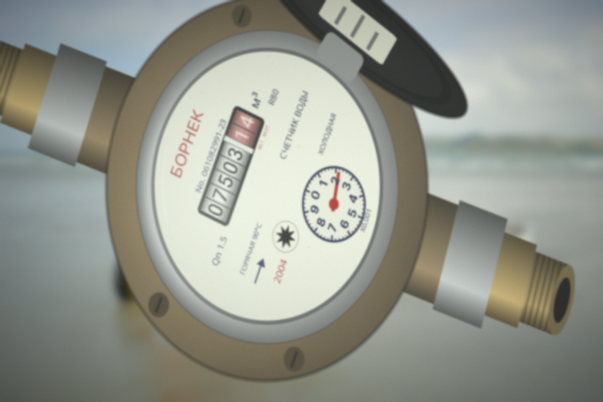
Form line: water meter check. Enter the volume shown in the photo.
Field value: 7503.142 m³
